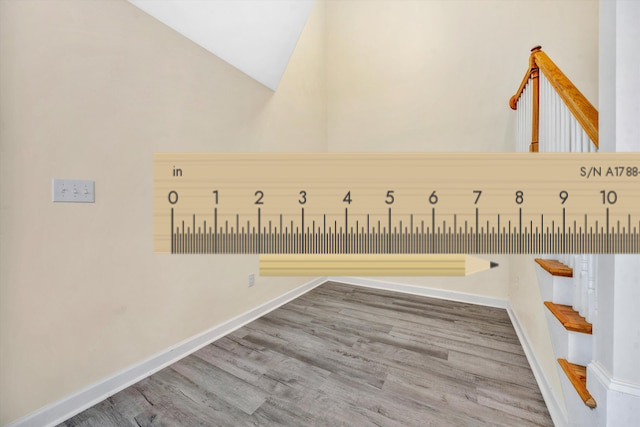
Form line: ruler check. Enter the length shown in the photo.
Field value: 5.5 in
